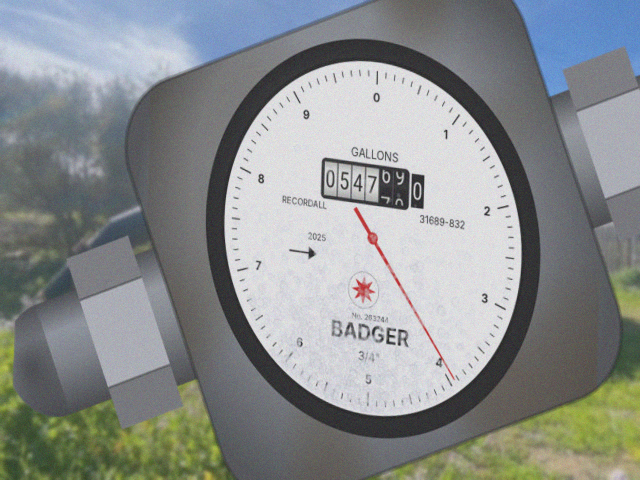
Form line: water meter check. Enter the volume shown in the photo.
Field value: 547693.9 gal
